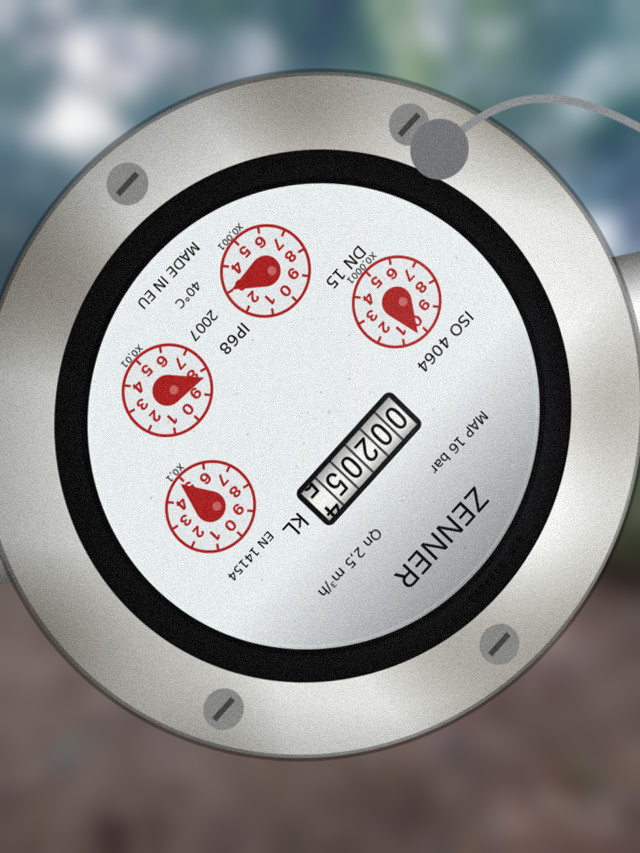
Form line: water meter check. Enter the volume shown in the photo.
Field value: 2054.4830 kL
